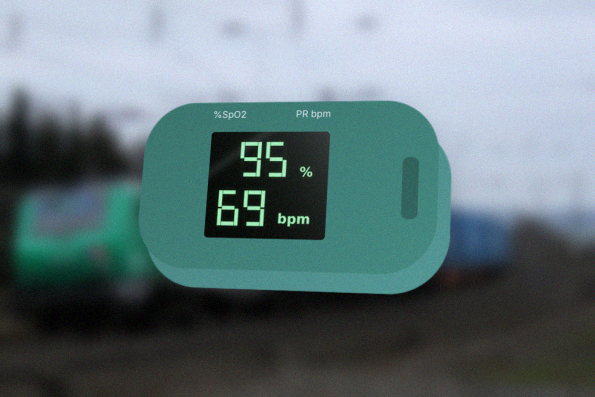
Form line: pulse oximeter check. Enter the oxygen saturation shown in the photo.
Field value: 95 %
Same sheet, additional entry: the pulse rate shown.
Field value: 69 bpm
